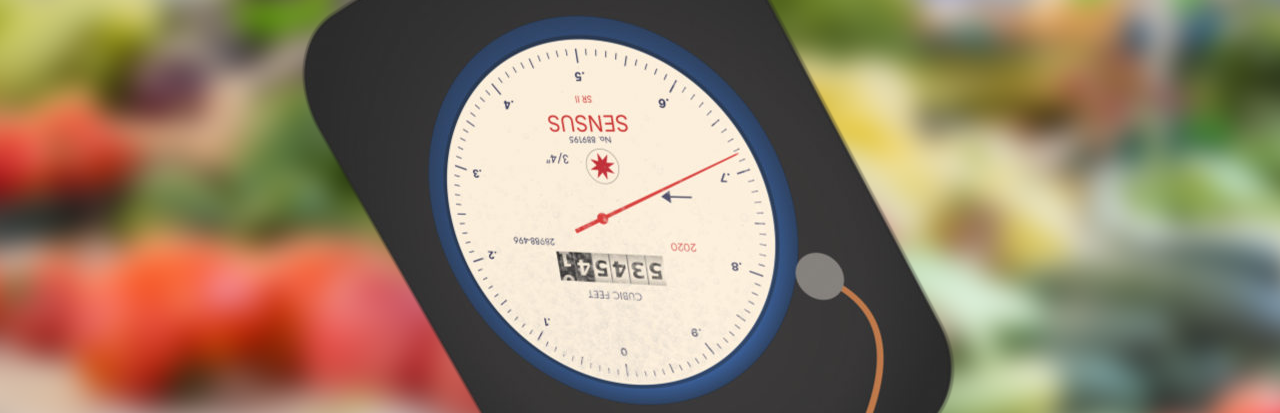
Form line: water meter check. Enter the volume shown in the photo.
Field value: 534540.68 ft³
